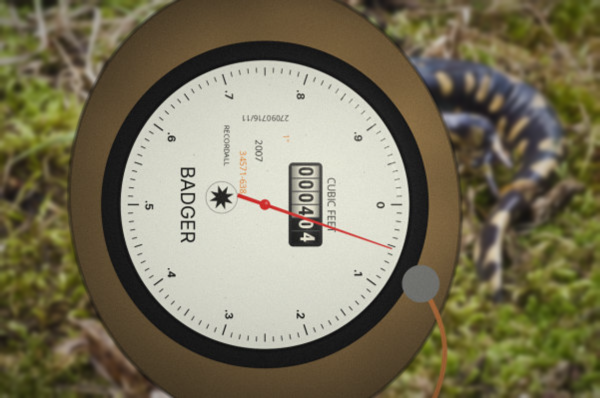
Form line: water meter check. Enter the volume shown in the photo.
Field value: 404.05 ft³
